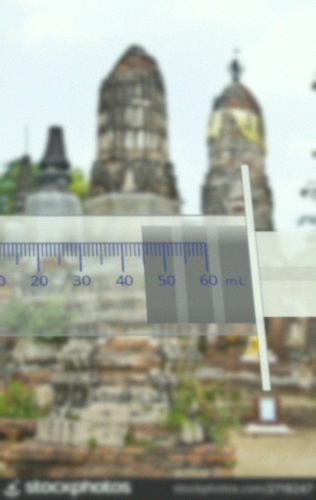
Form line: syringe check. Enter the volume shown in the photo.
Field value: 45 mL
